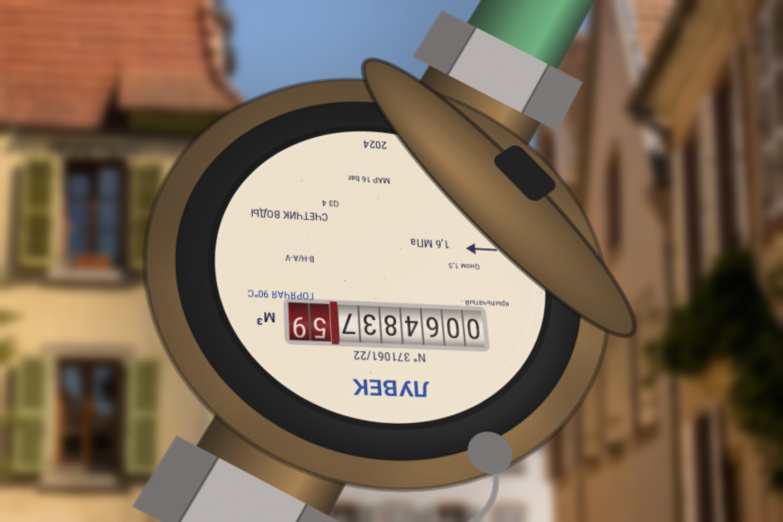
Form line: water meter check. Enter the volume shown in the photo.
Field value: 64837.59 m³
